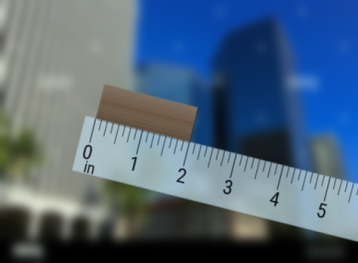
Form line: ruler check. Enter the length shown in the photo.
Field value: 2 in
